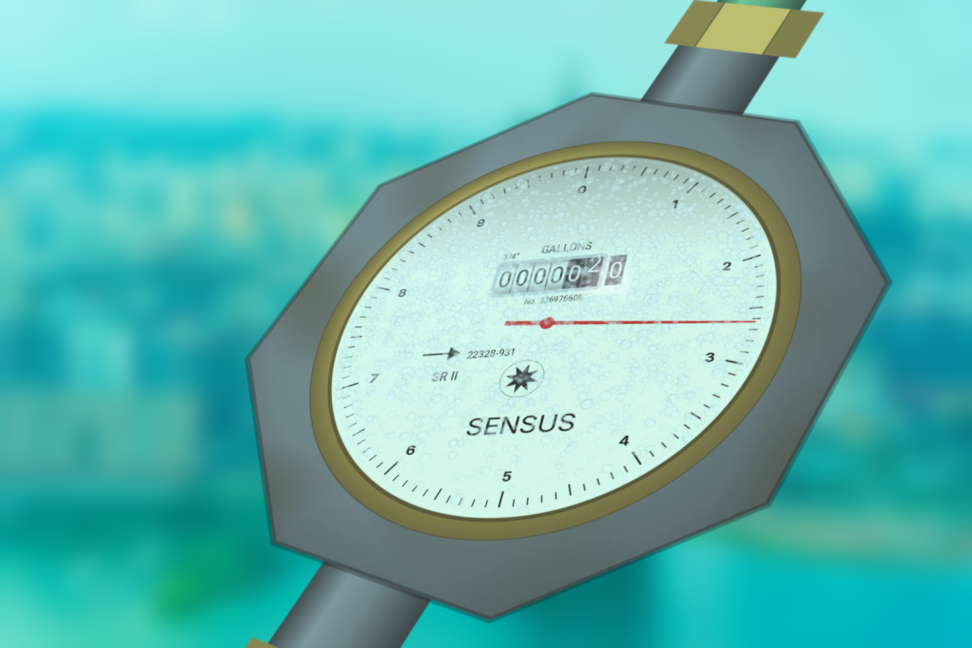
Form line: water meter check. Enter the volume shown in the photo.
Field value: 22.6 gal
